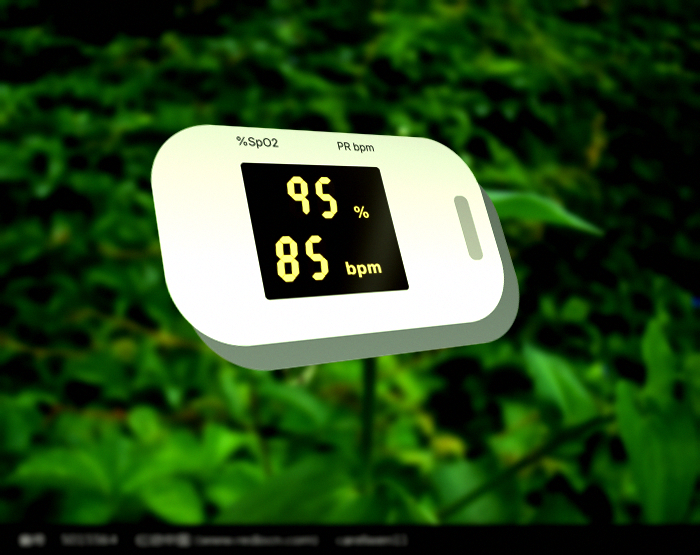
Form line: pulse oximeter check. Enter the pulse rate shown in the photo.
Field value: 85 bpm
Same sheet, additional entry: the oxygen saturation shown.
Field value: 95 %
